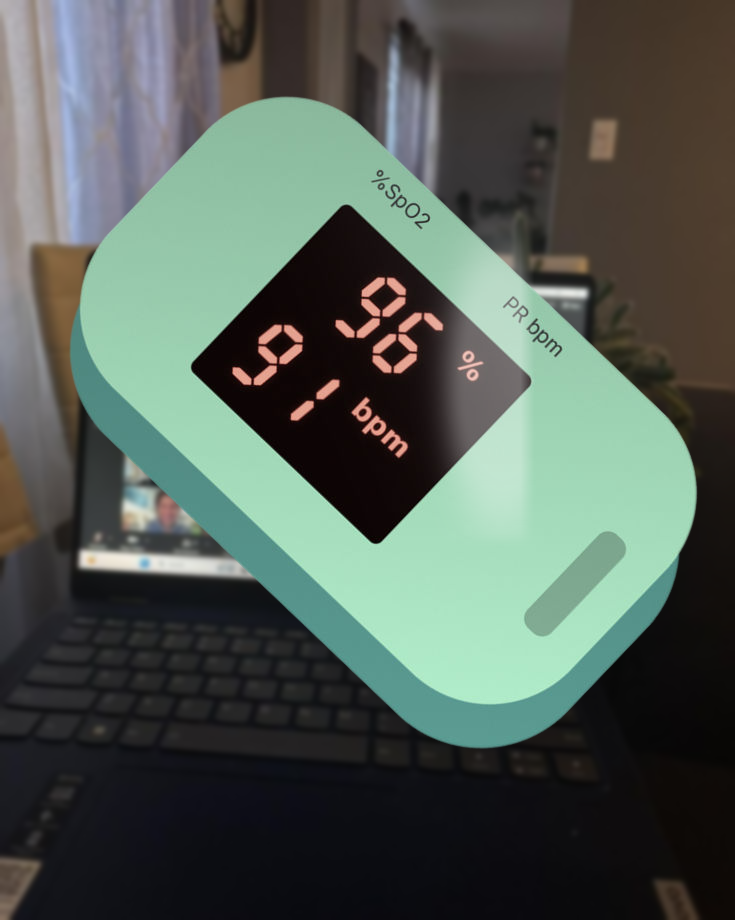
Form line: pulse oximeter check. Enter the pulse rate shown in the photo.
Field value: 91 bpm
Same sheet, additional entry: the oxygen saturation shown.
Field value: 96 %
